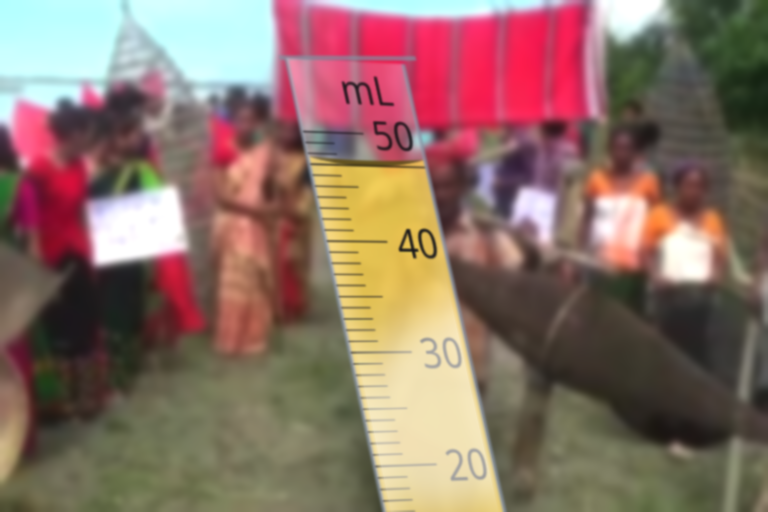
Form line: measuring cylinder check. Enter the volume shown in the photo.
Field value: 47 mL
